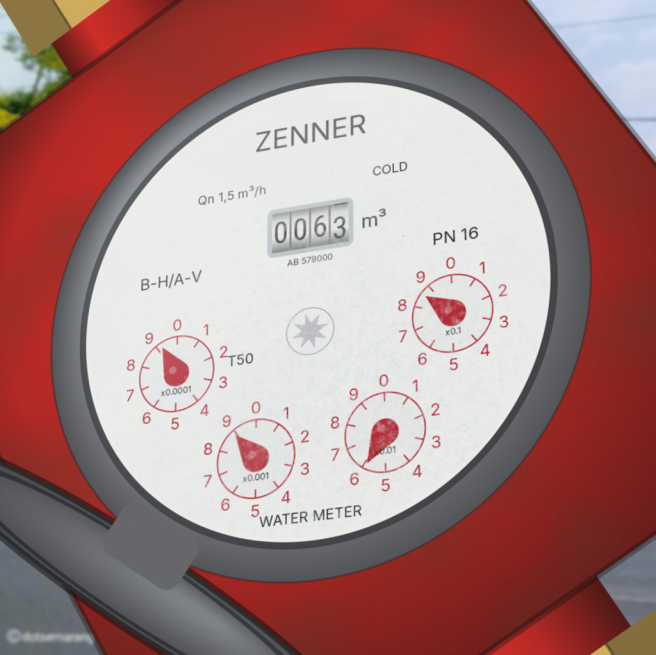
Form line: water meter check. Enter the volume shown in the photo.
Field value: 62.8589 m³
